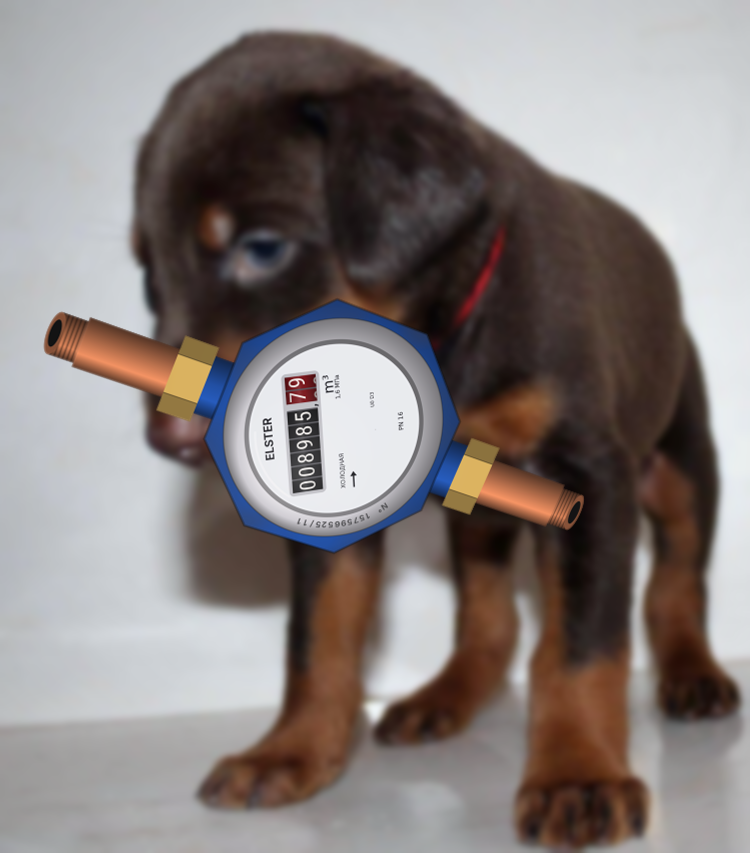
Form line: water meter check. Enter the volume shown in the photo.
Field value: 8985.79 m³
